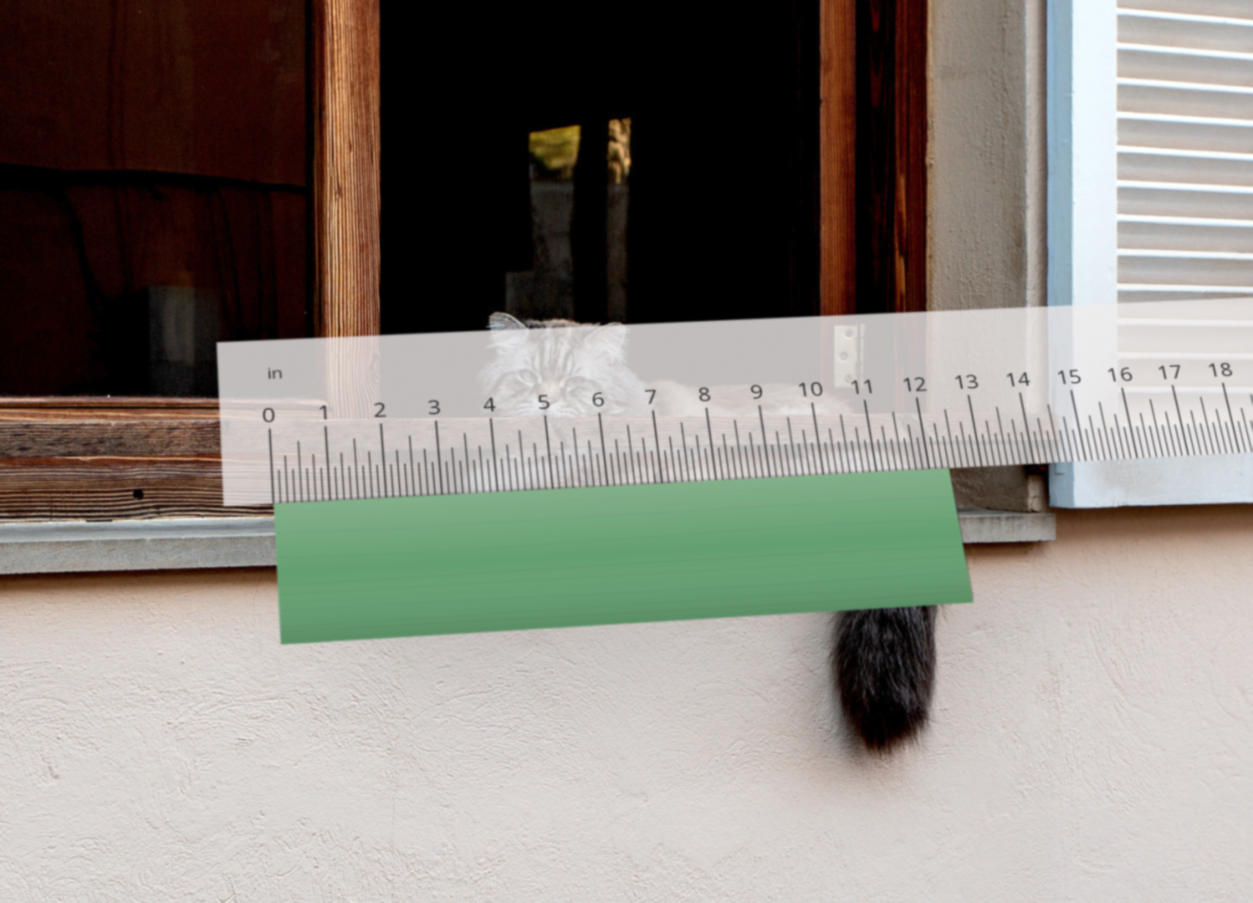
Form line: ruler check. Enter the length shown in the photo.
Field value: 12.375 in
